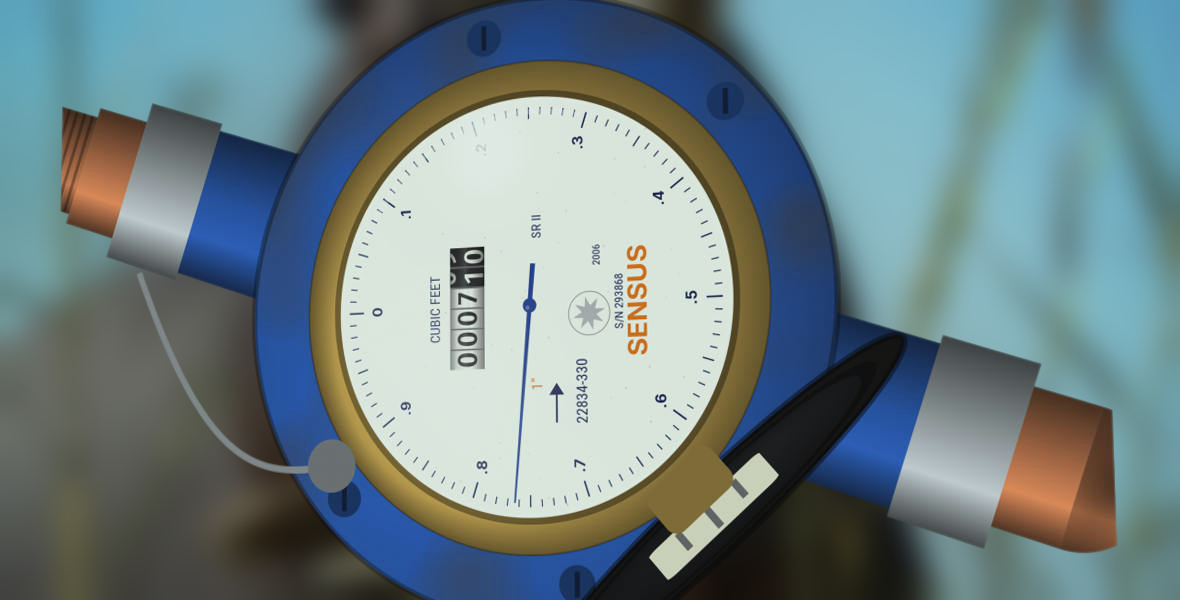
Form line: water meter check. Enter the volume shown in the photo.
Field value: 709.76 ft³
